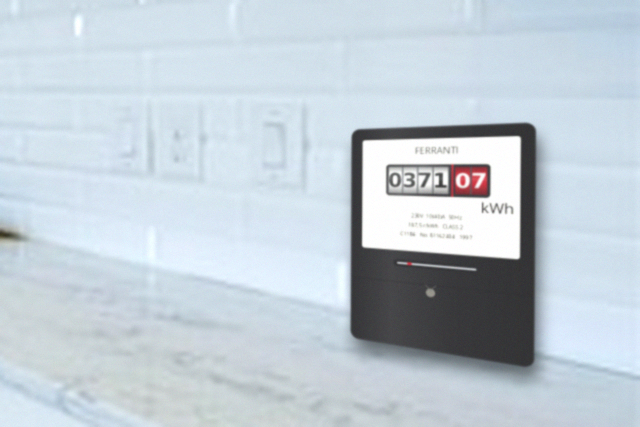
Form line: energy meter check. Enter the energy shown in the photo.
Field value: 371.07 kWh
